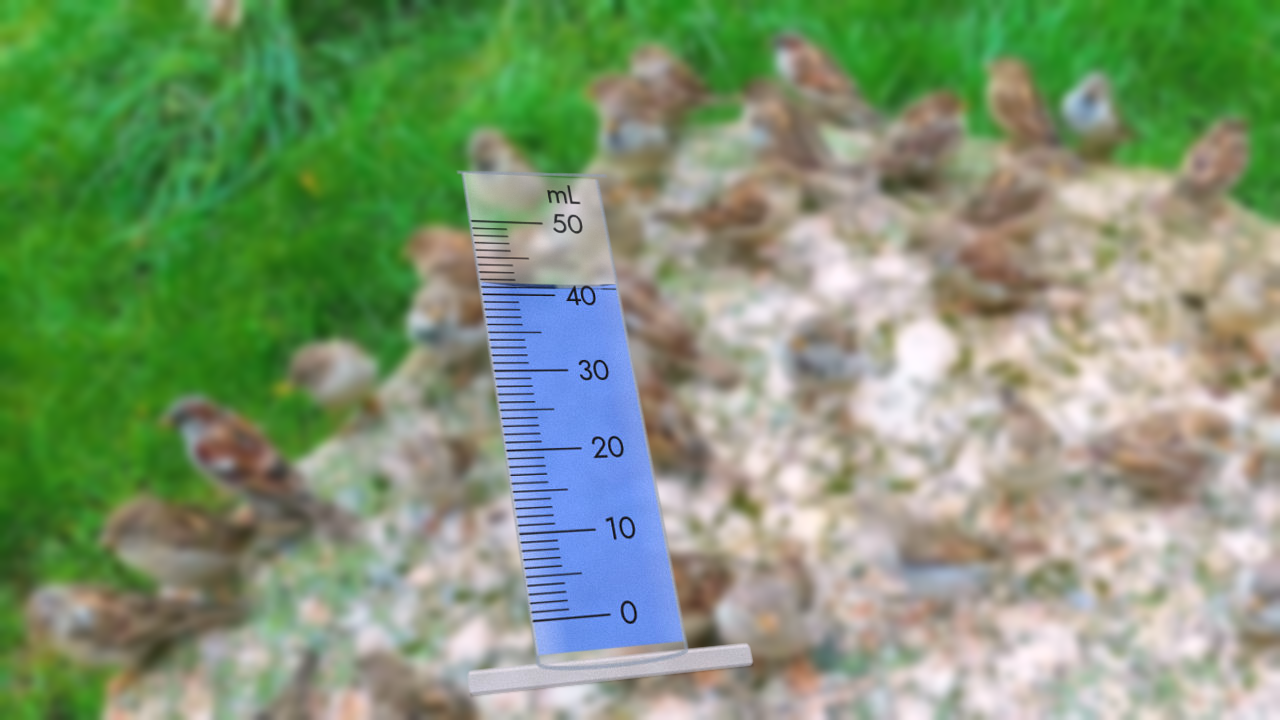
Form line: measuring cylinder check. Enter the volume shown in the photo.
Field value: 41 mL
